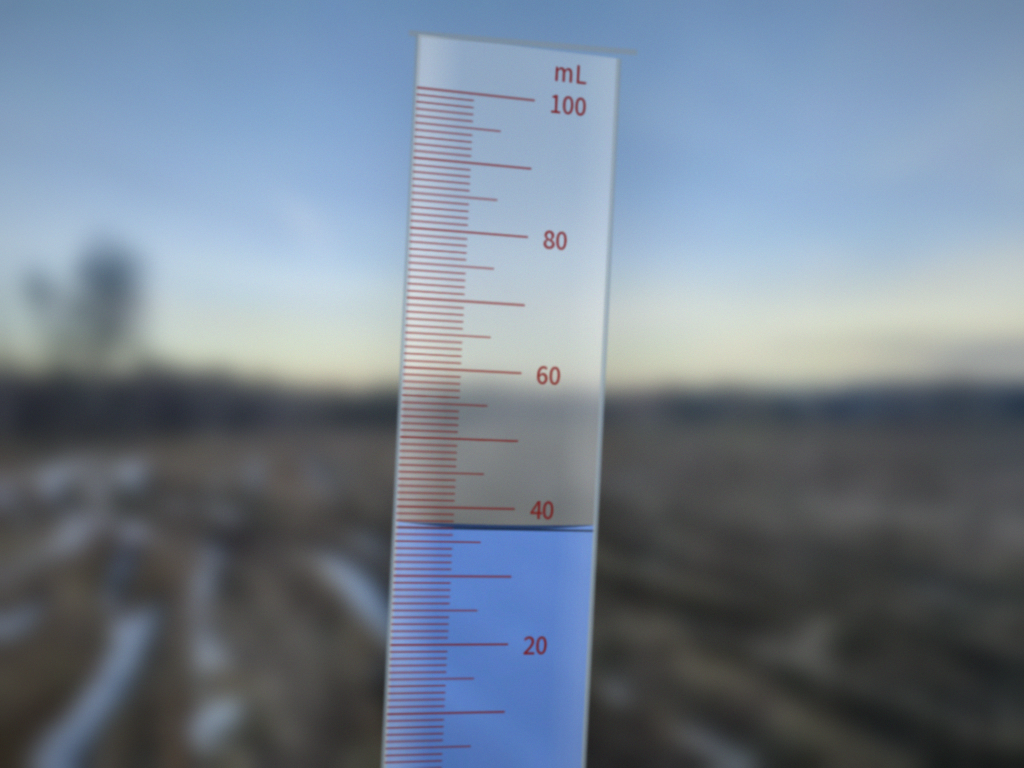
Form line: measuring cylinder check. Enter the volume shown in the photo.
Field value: 37 mL
